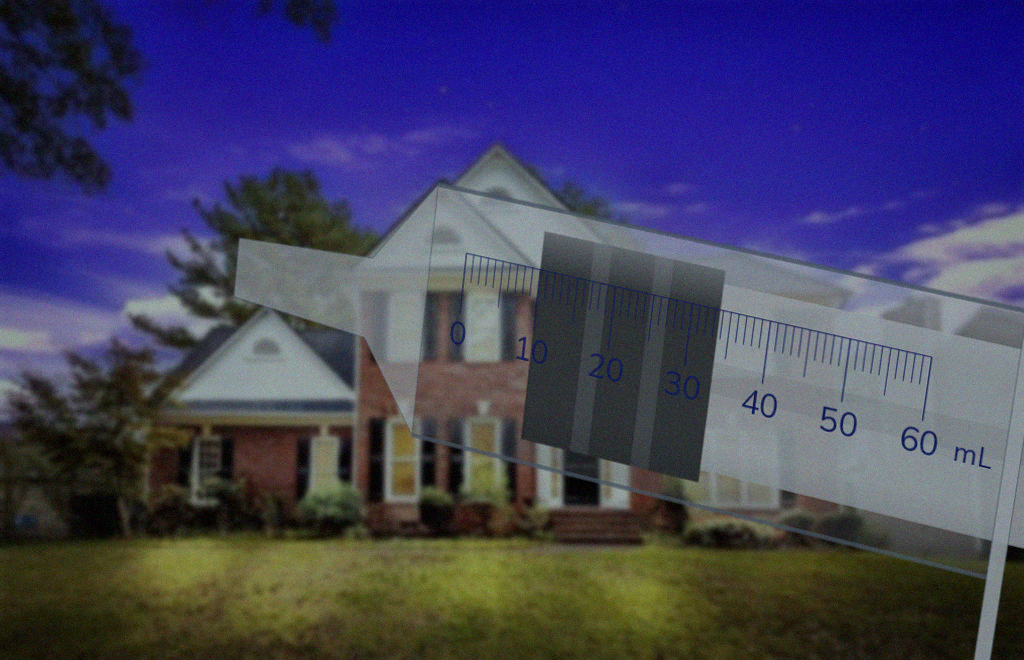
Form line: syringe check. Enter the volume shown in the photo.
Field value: 10 mL
